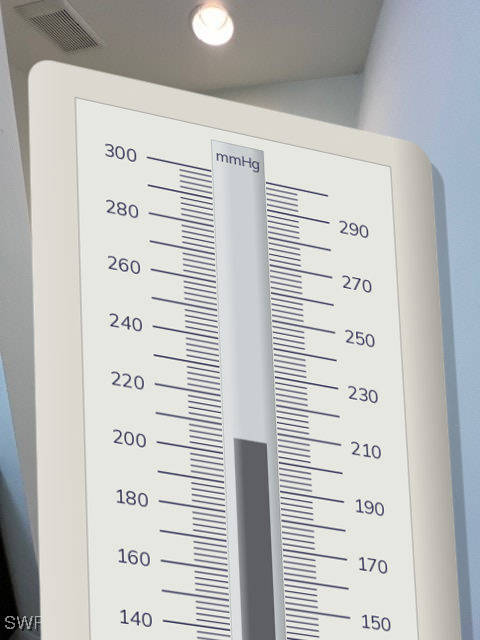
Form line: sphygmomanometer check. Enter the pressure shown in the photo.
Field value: 206 mmHg
